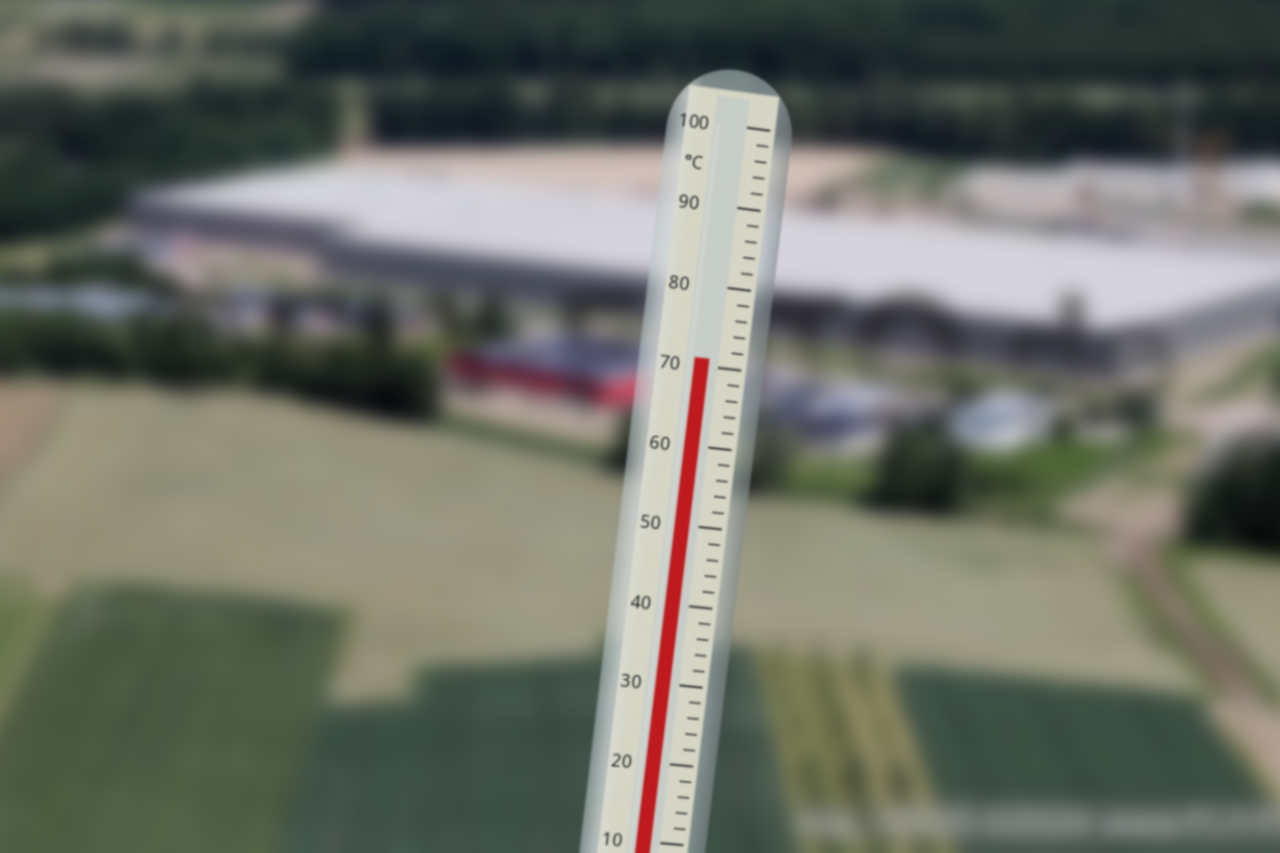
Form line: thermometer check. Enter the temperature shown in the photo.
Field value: 71 °C
